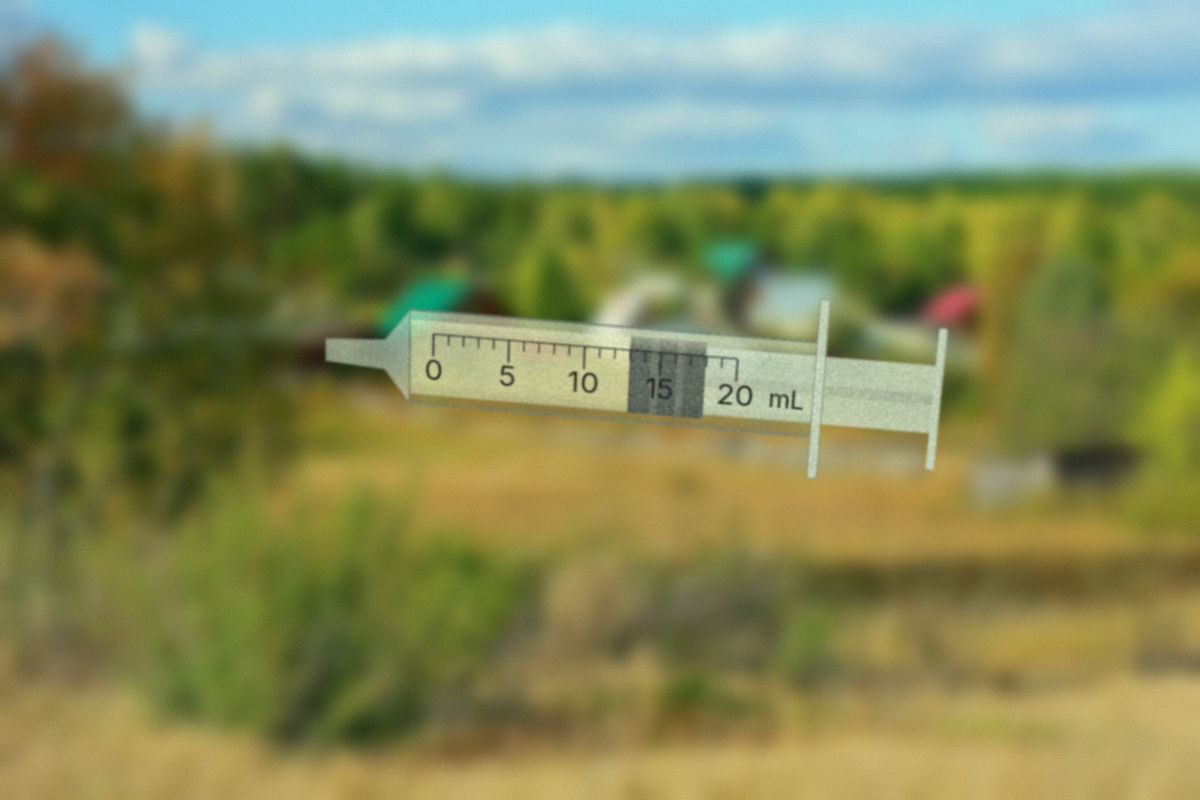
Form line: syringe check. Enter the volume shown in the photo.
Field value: 13 mL
